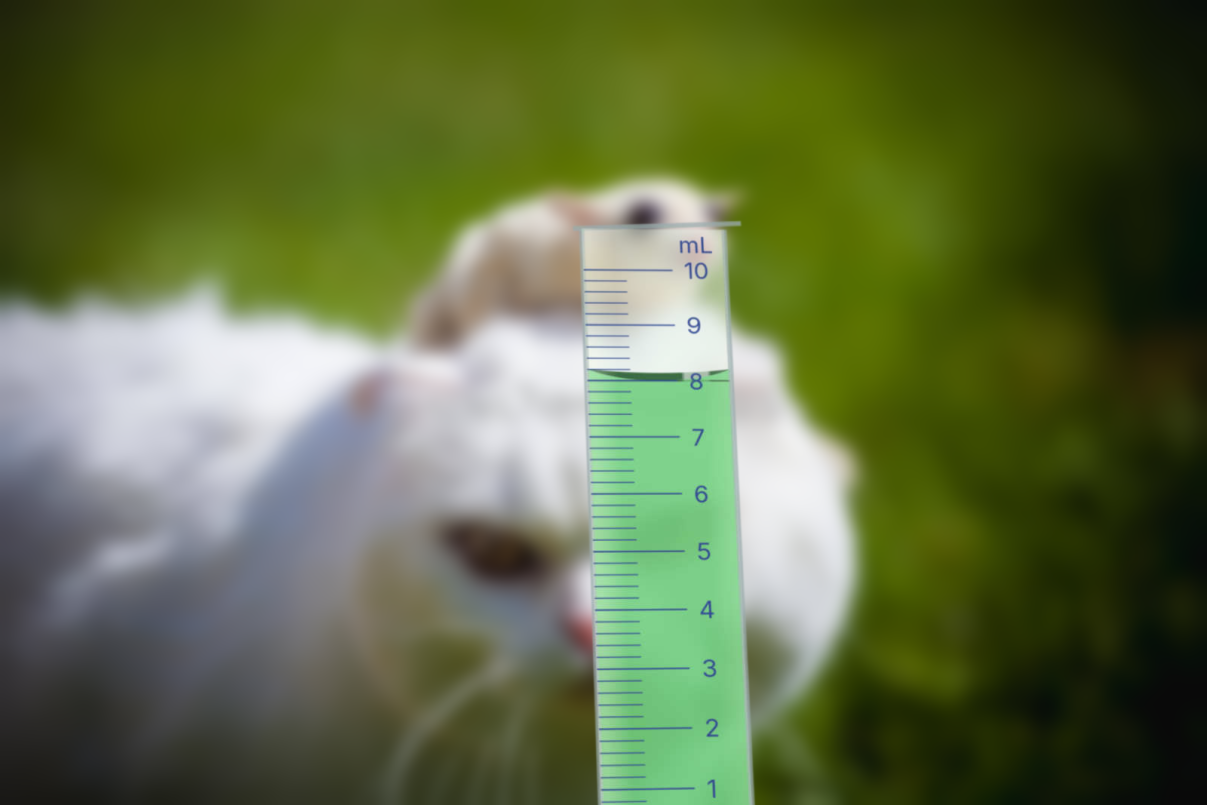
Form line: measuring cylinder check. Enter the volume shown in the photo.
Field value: 8 mL
